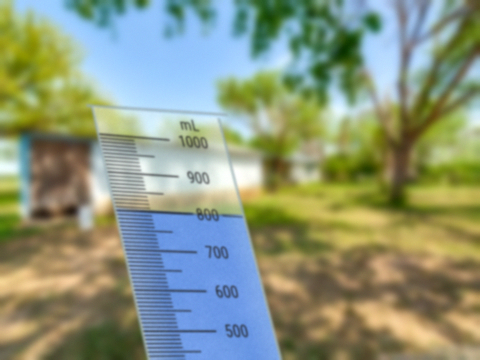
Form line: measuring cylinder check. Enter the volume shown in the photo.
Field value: 800 mL
